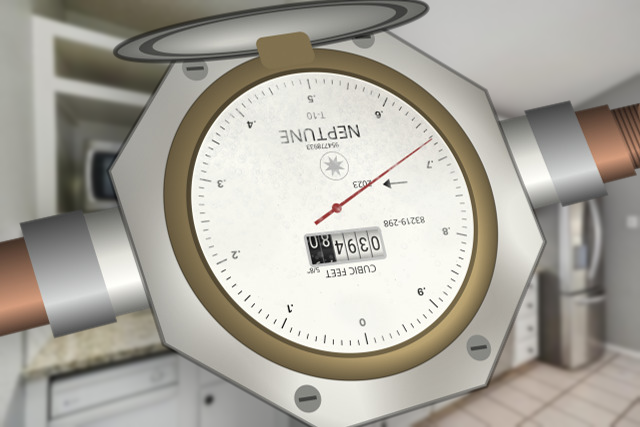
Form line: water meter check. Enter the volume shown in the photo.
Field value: 39479.67 ft³
